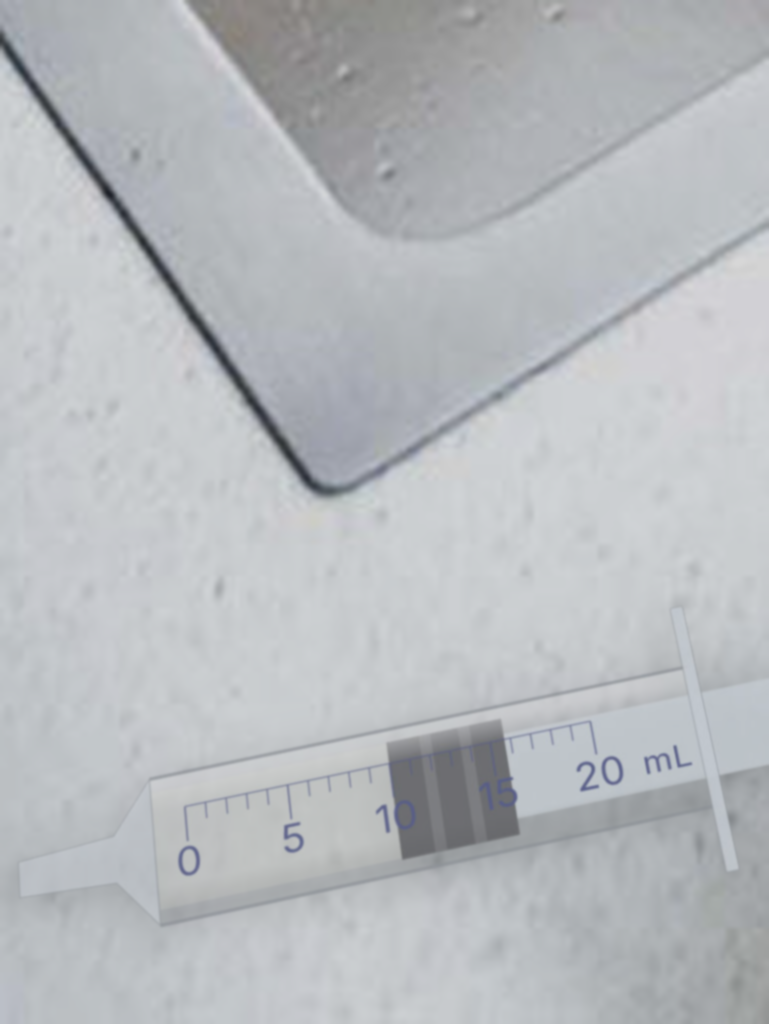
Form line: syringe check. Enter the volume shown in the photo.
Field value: 10 mL
